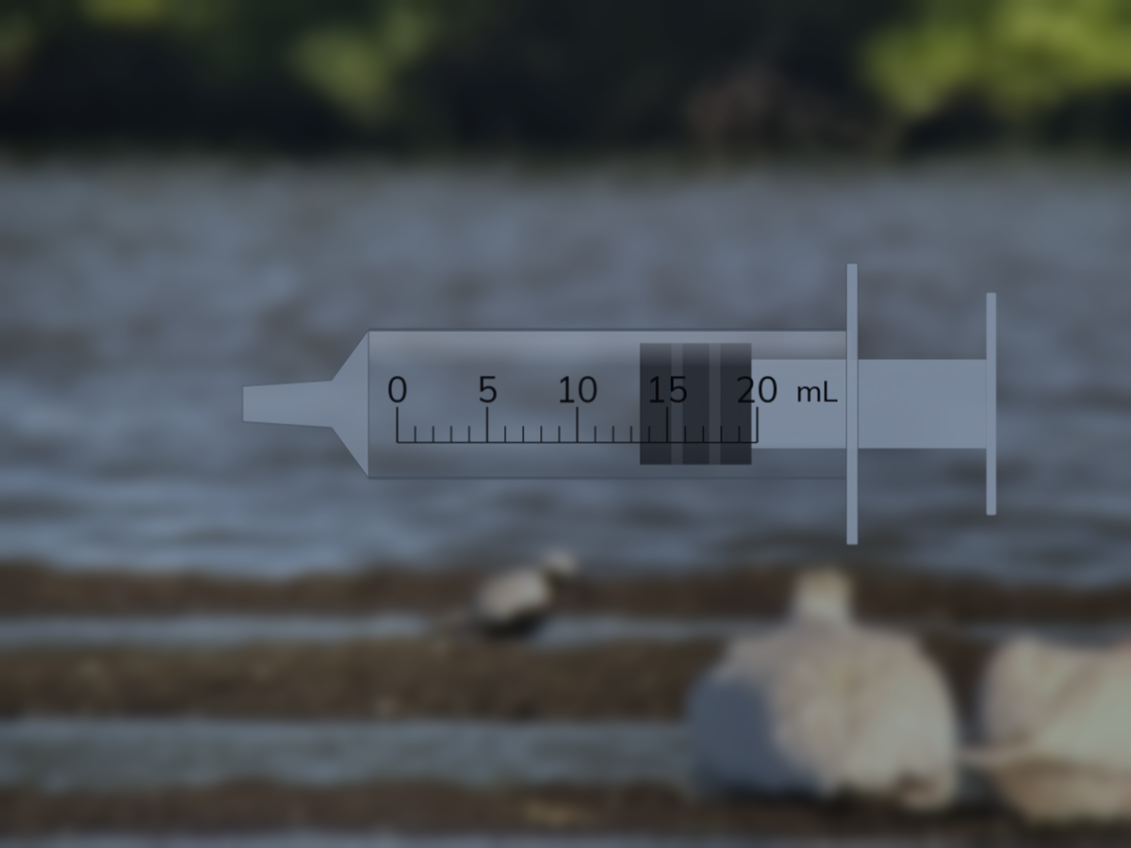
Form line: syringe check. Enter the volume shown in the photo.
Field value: 13.5 mL
